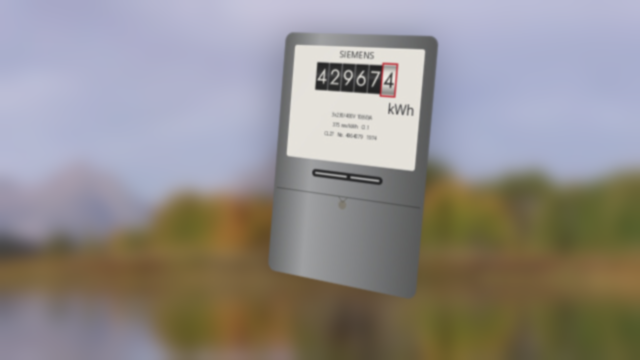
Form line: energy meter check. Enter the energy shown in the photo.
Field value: 42967.4 kWh
